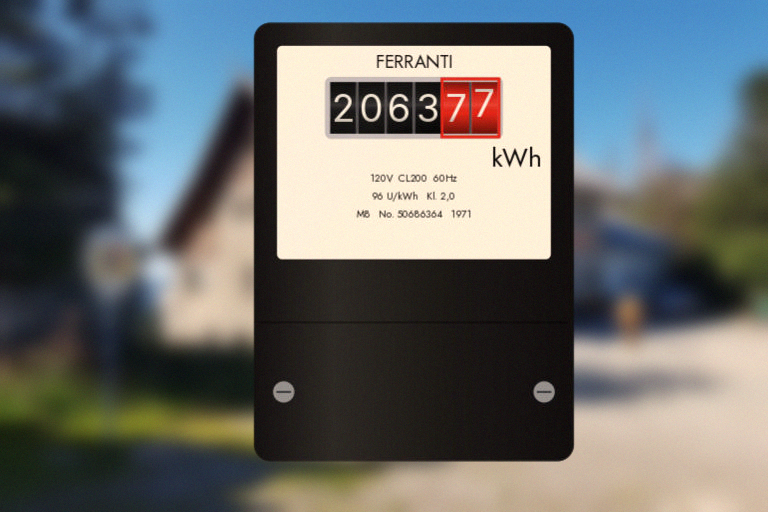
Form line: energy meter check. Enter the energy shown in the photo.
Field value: 2063.77 kWh
